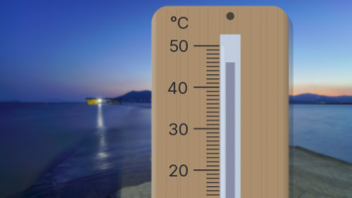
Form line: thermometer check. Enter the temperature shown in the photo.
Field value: 46 °C
